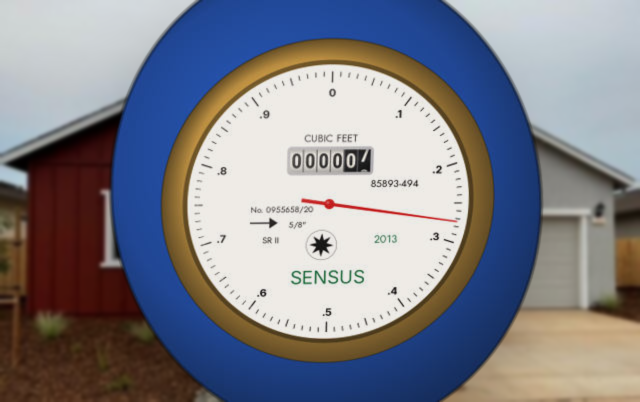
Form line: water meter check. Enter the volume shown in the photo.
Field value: 7.27 ft³
